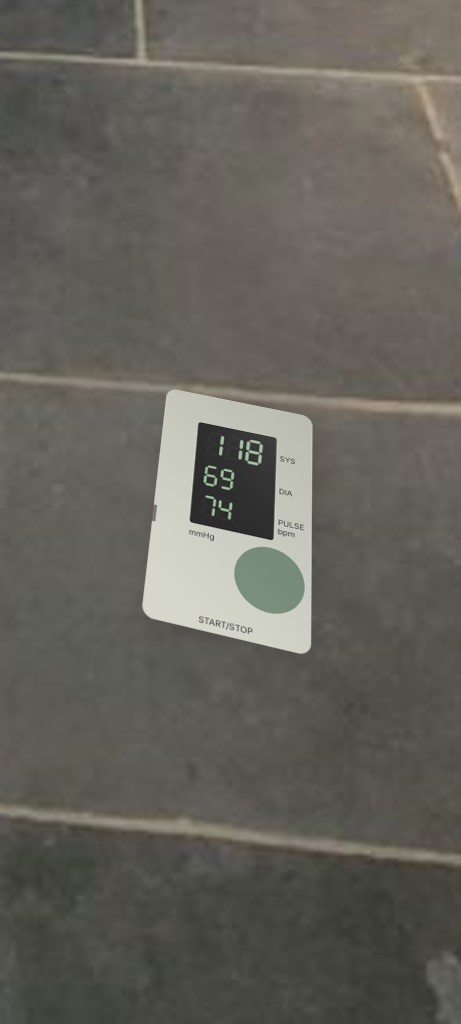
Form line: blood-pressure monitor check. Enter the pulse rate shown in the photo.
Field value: 74 bpm
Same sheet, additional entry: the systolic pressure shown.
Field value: 118 mmHg
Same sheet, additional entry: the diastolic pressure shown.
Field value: 69 mmHg
